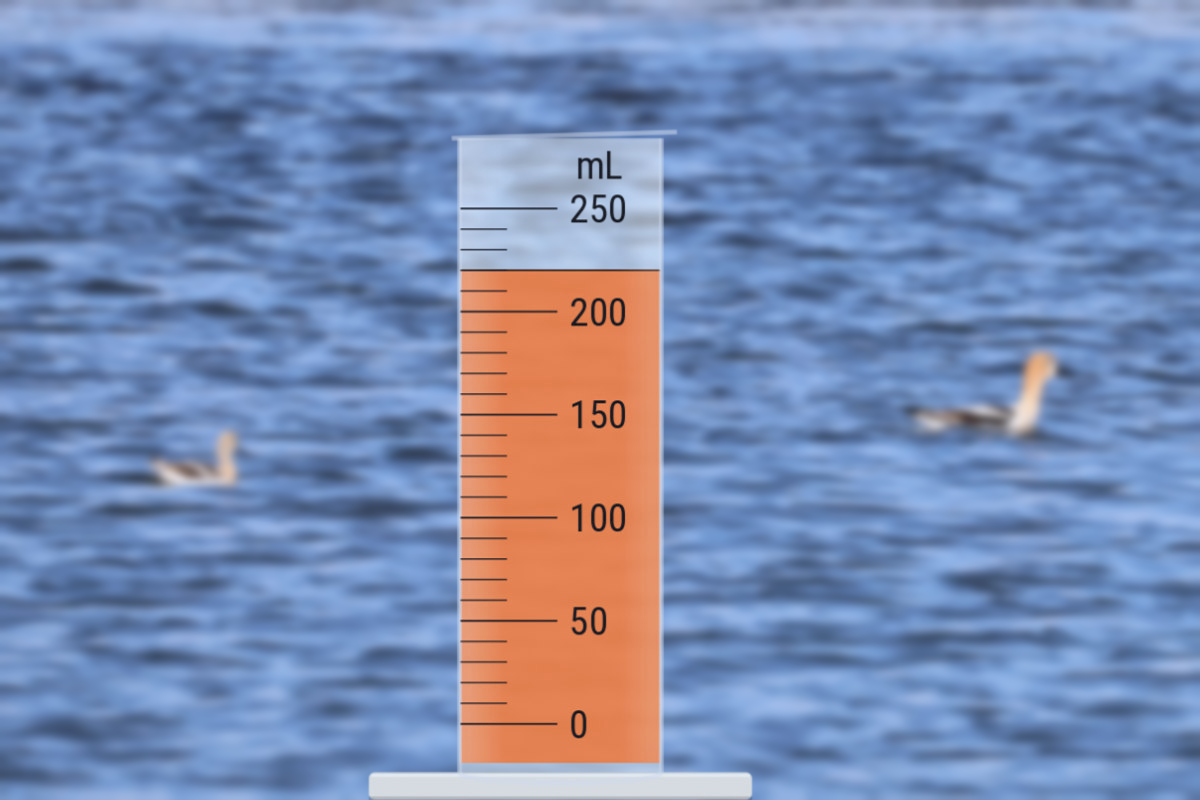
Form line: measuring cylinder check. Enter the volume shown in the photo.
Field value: 220 mL
